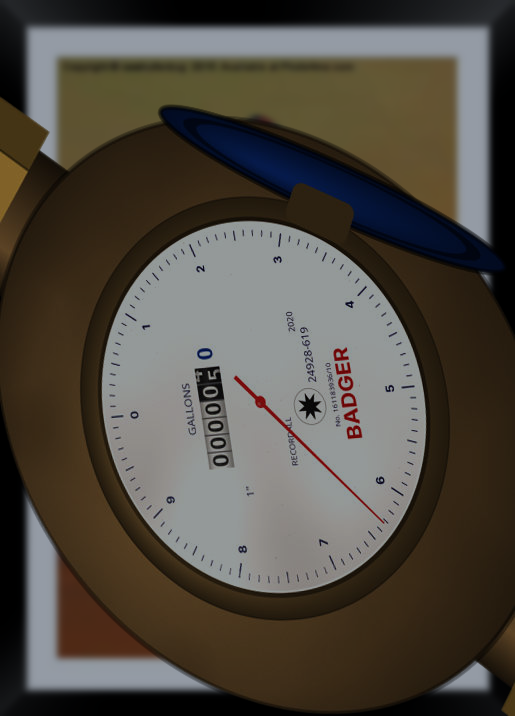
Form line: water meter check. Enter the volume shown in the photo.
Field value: 46.3 gal
